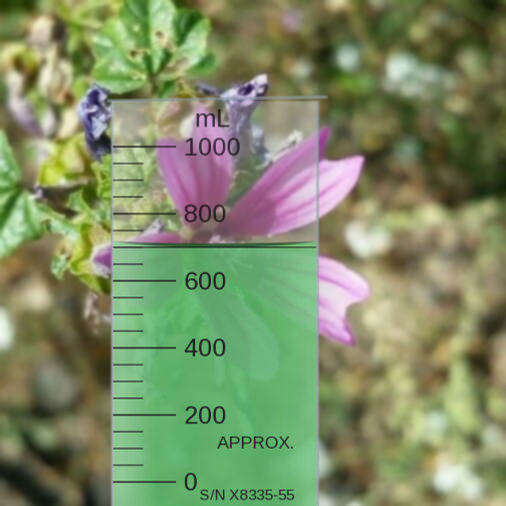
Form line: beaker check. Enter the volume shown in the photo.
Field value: 700 mL
